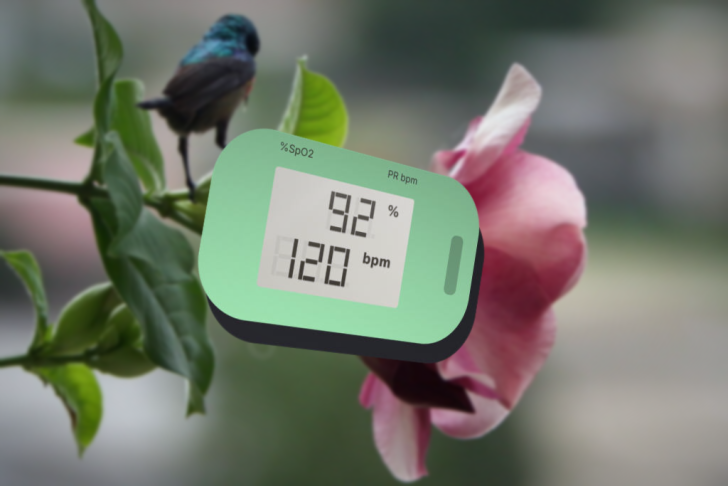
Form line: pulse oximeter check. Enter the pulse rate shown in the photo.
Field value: 120 bpm
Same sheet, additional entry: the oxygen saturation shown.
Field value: 92 %
